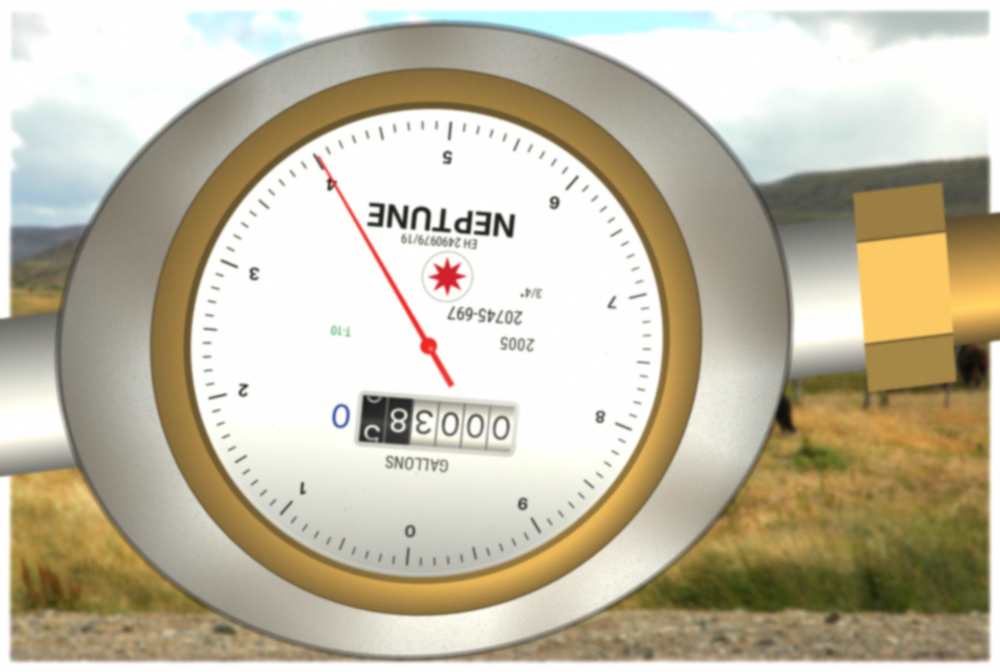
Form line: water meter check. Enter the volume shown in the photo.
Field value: 3854.0 gal
